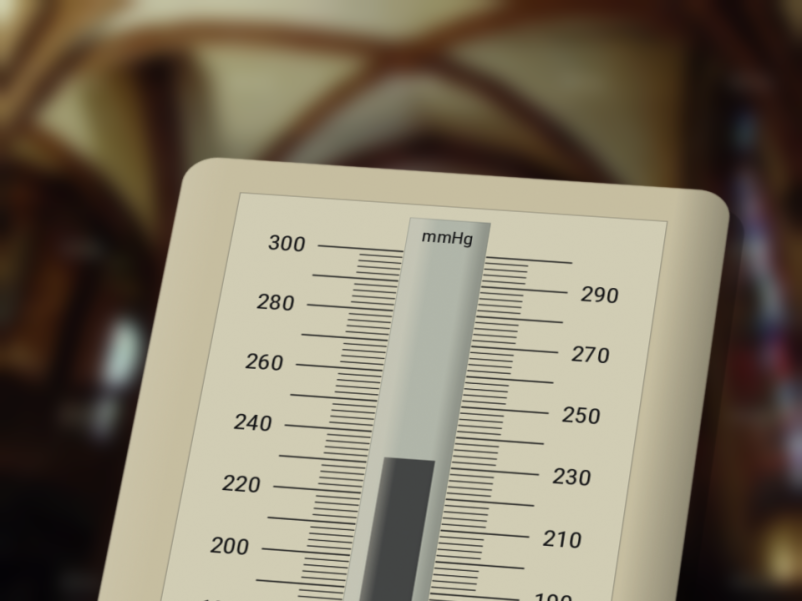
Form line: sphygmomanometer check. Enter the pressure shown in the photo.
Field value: 232 mmHg
